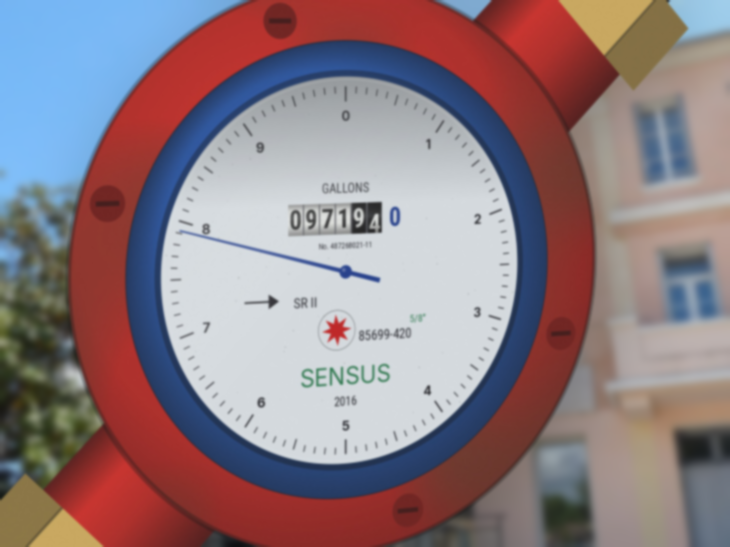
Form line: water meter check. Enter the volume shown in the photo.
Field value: 971937.9 gal
